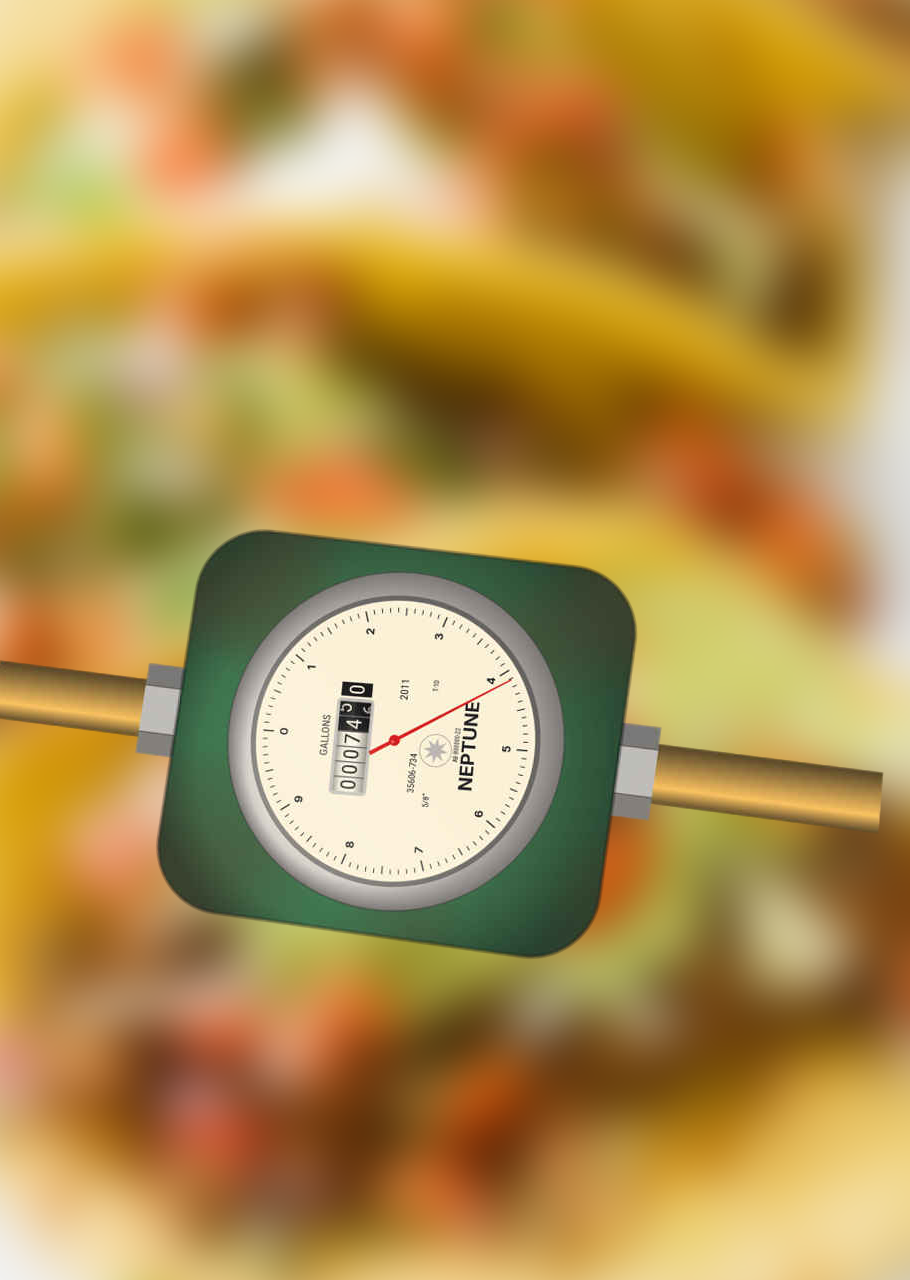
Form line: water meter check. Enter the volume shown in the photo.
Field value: 7454.1 gal
